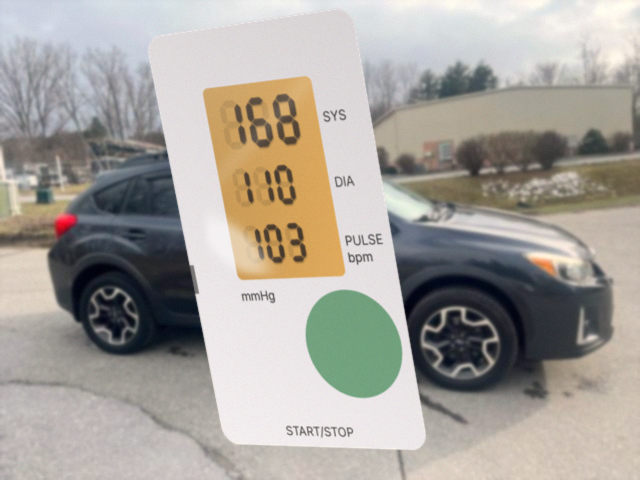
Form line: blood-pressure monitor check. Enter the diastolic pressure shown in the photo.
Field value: 110 mmHg
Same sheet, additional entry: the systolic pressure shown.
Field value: 168 mmHg
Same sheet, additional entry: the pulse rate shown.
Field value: 103 bpm
